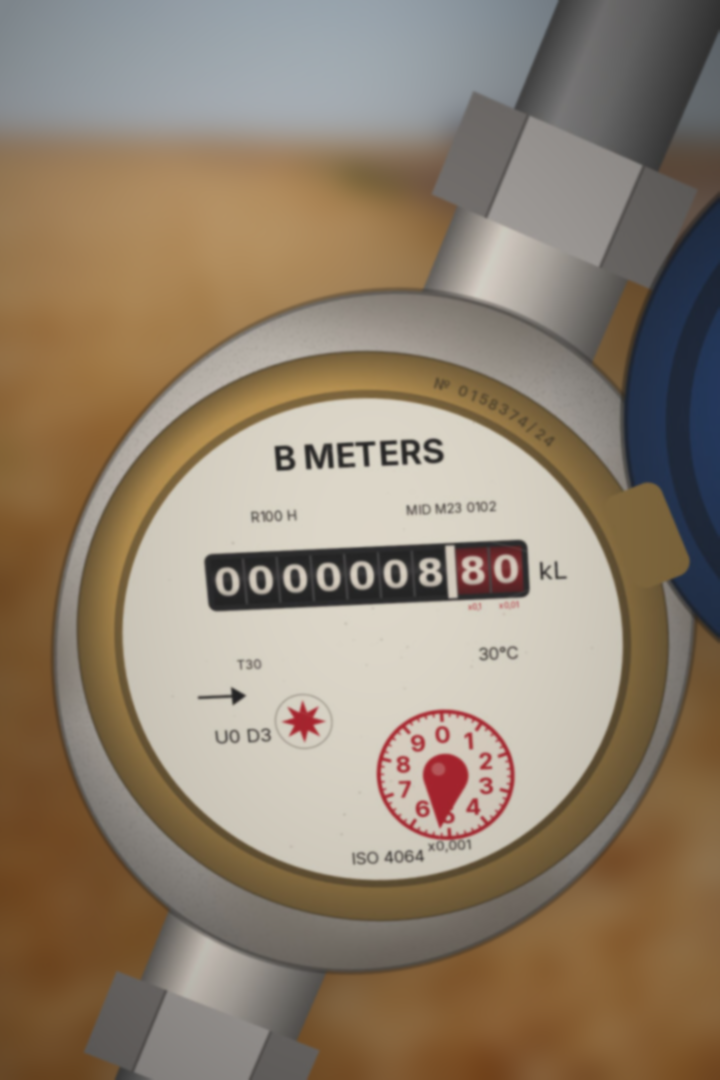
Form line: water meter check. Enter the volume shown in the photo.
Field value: 8.805 kL
